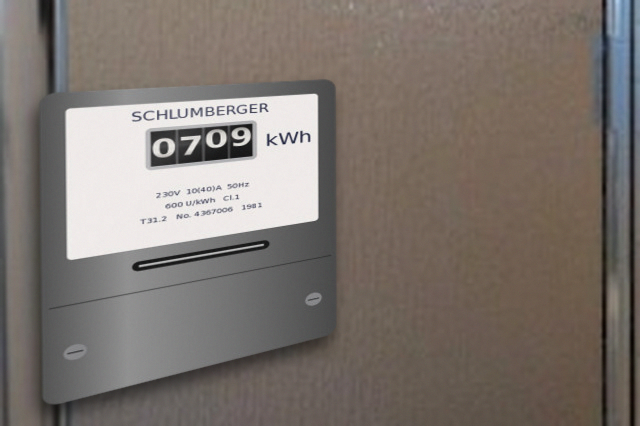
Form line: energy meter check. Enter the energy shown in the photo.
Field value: 709 kWh
